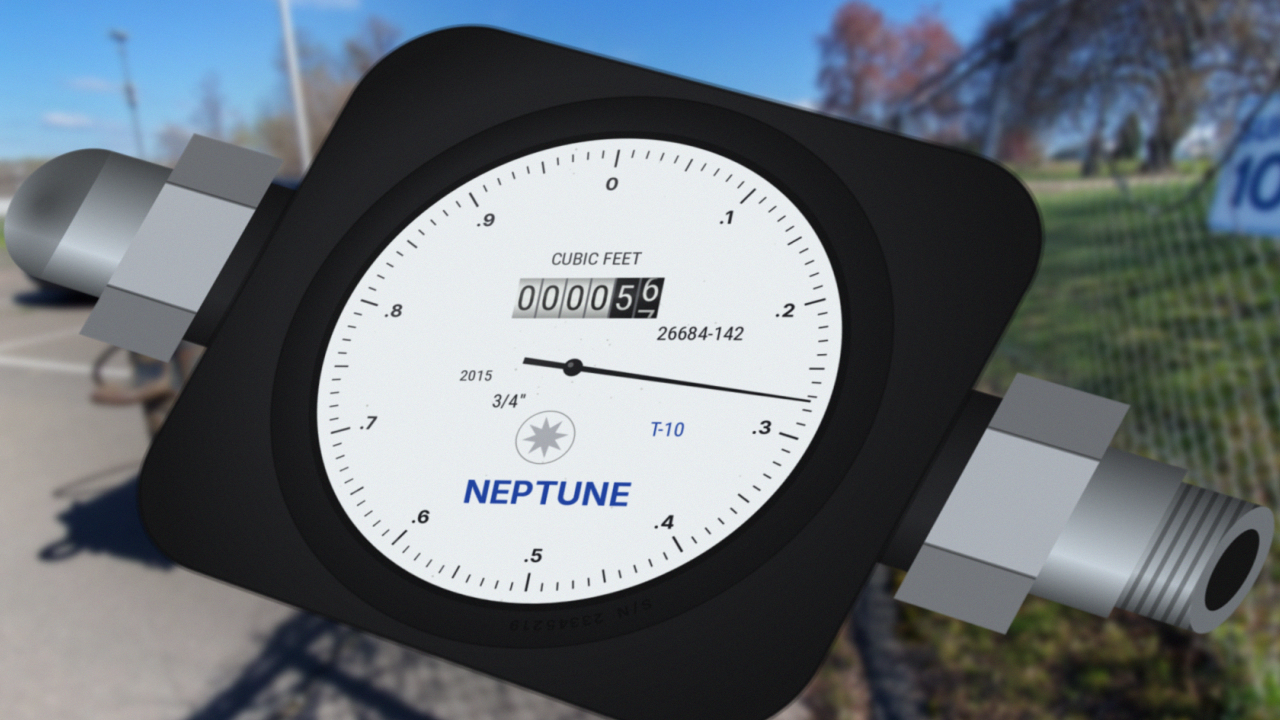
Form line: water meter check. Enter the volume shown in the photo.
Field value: 56.27 ft³
